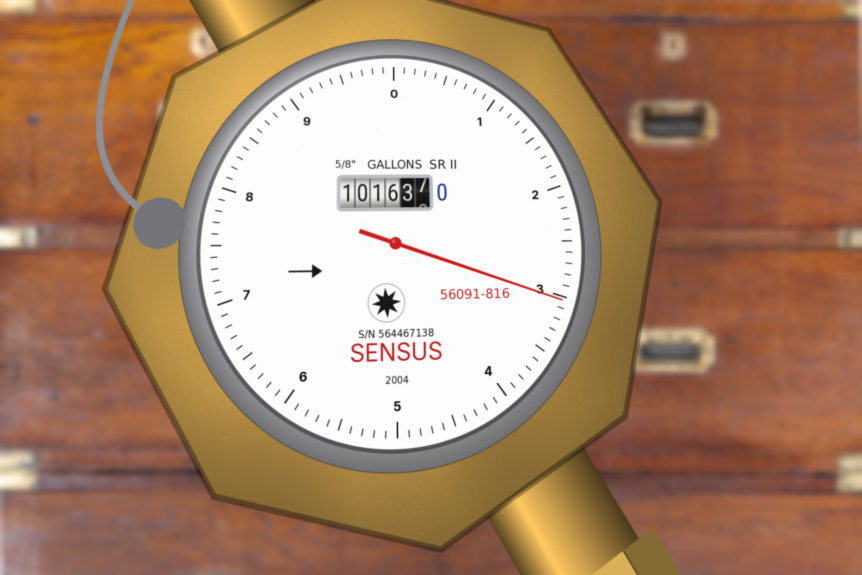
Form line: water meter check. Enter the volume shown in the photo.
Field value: 1016373.0 gal
